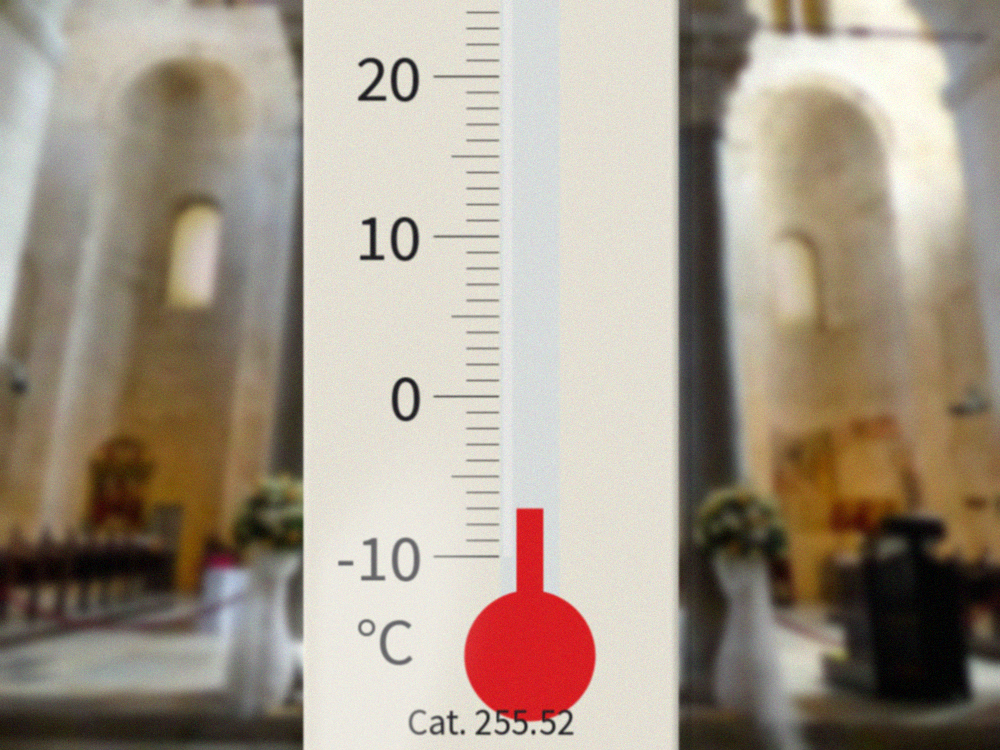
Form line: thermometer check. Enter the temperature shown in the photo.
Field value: -7 °C
